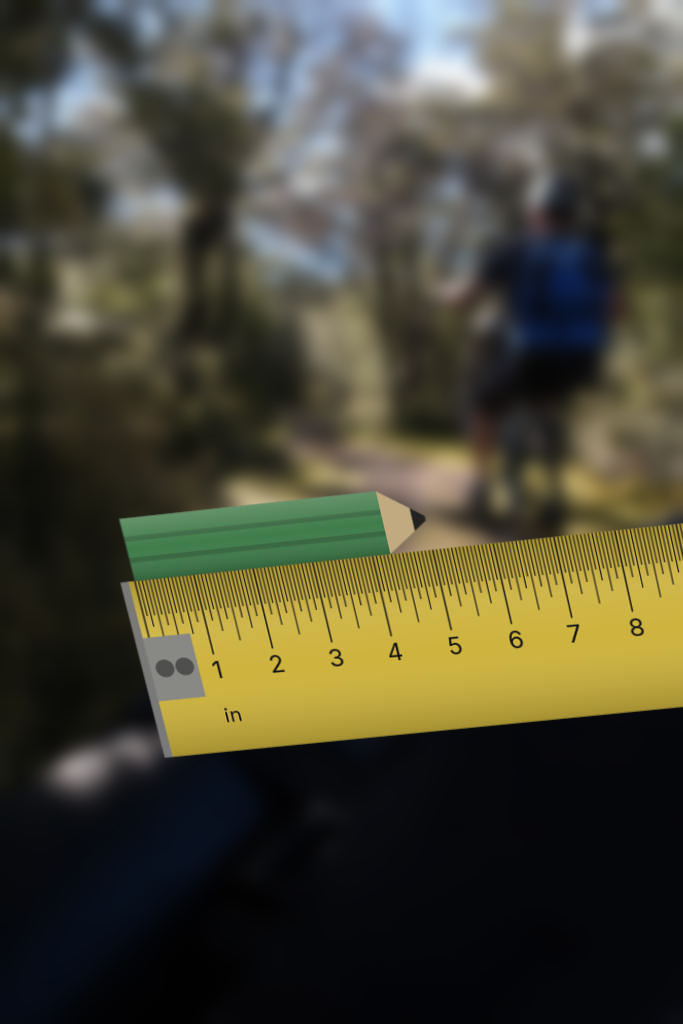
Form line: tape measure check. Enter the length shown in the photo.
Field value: 5 in
